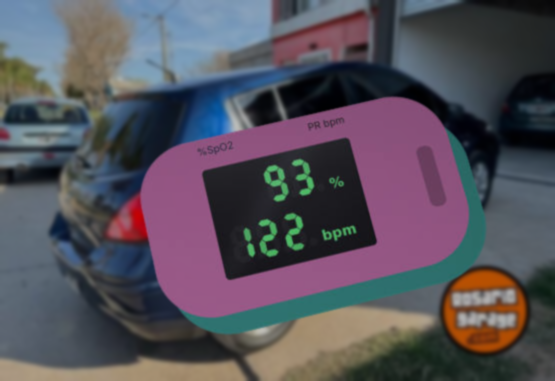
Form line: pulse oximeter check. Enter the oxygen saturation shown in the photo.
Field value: 93 %
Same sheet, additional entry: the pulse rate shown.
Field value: 122 bpm
